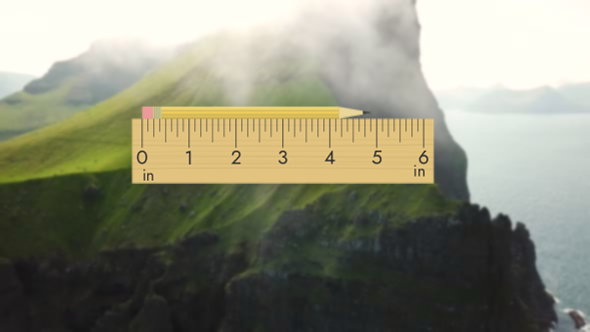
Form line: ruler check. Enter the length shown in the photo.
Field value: 4.875 in
